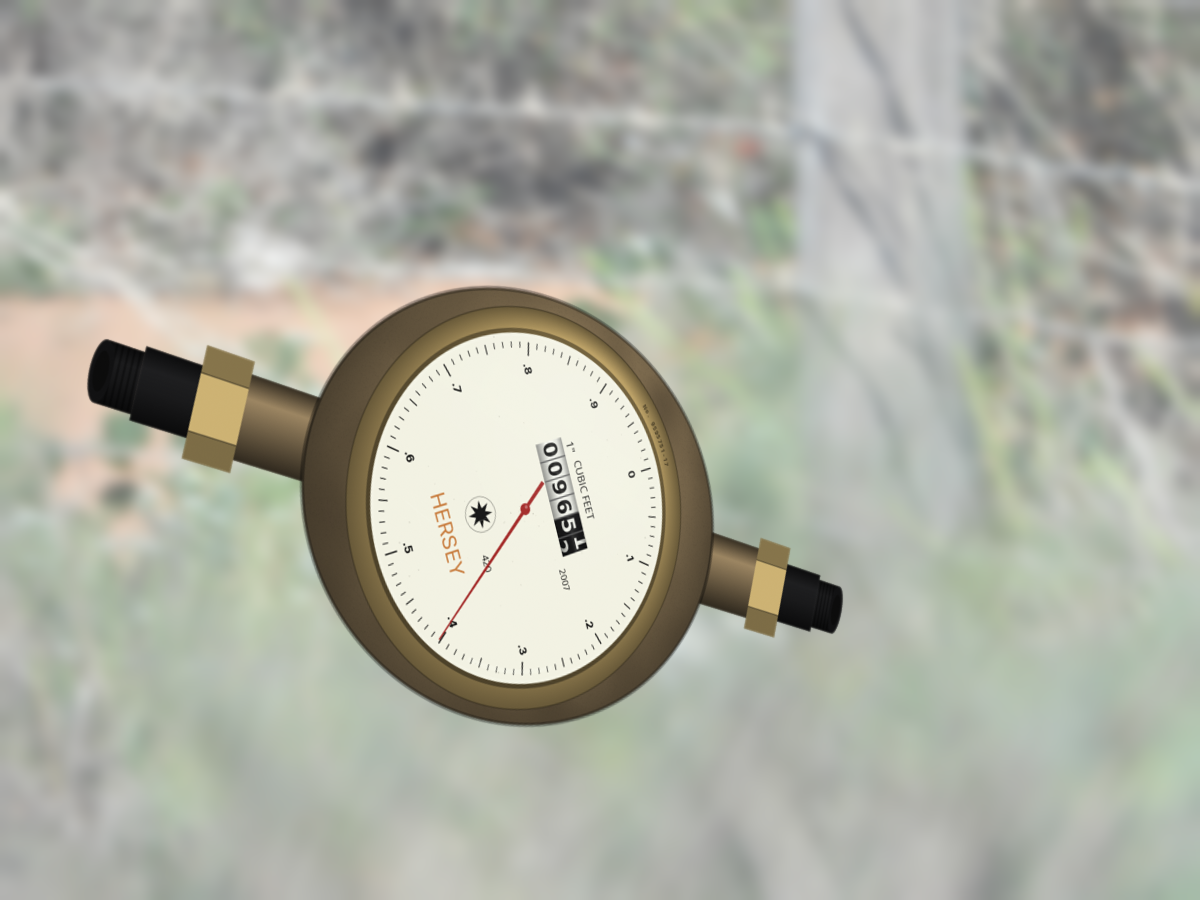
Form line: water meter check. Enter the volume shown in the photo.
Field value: 9651.40 ft³
